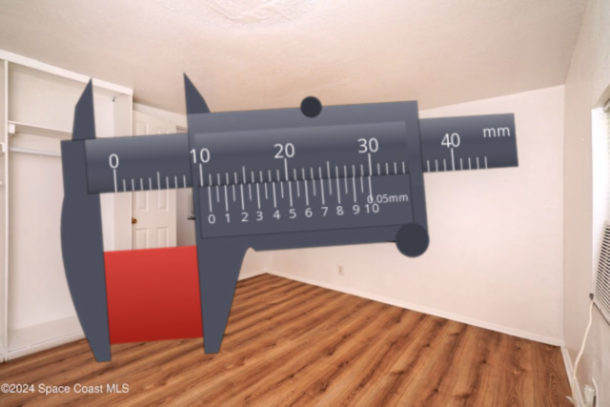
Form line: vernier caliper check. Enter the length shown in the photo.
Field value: 10.8 mm
